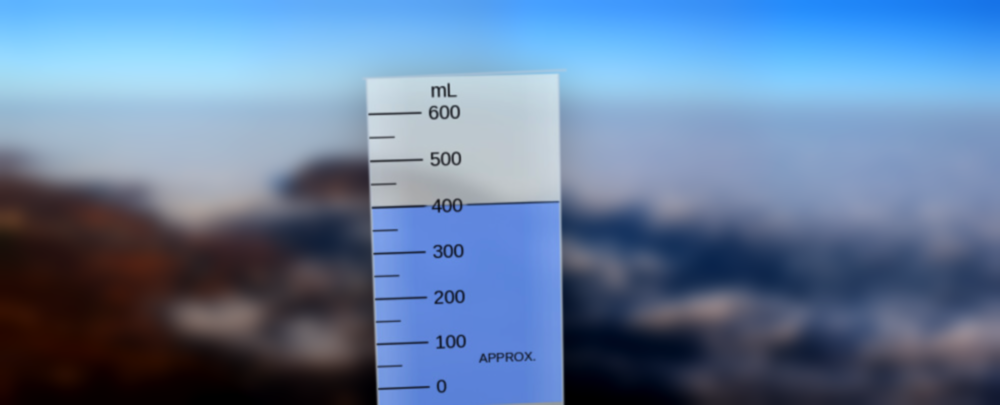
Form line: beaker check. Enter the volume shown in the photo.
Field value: 400 mL
